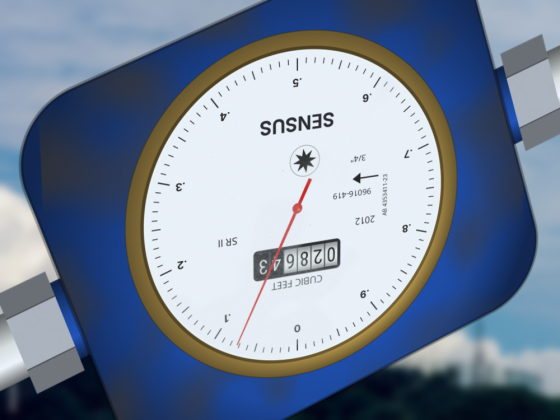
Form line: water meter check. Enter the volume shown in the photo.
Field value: 28643.07 ft³
